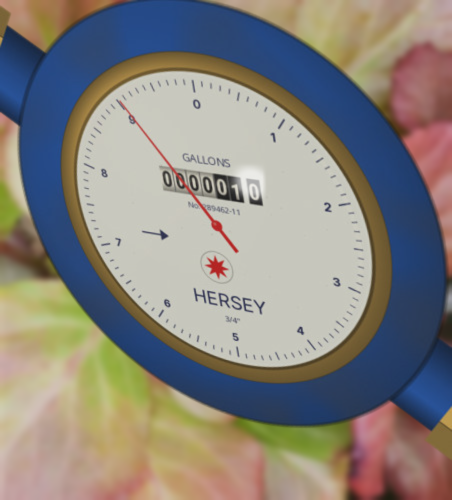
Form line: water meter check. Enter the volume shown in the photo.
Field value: 9.0 gal
